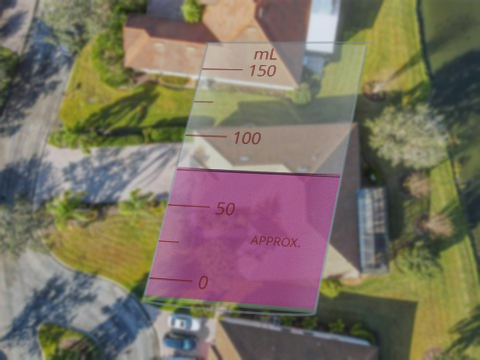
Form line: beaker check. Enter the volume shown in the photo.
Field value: 75 mL
